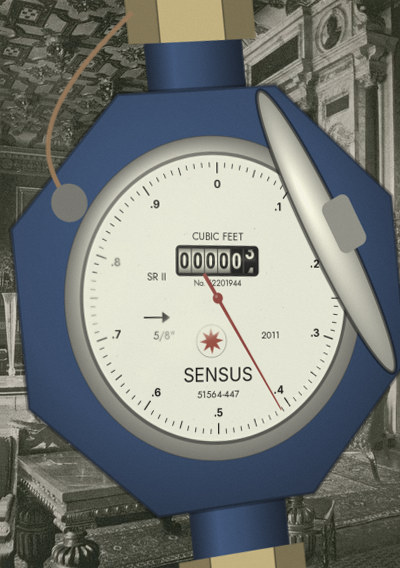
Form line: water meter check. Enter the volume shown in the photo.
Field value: 3.41 ft³
